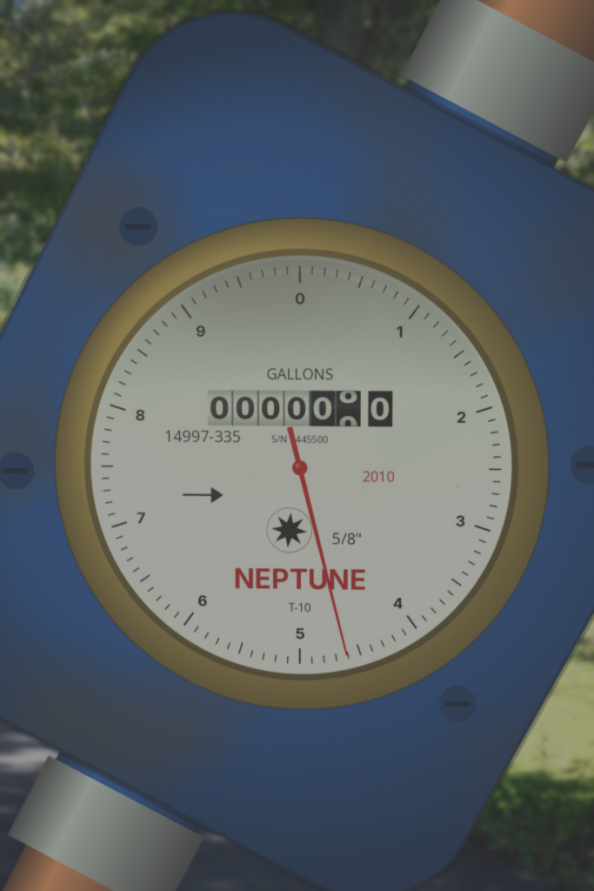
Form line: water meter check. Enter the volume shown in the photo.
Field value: 84.6 gal
